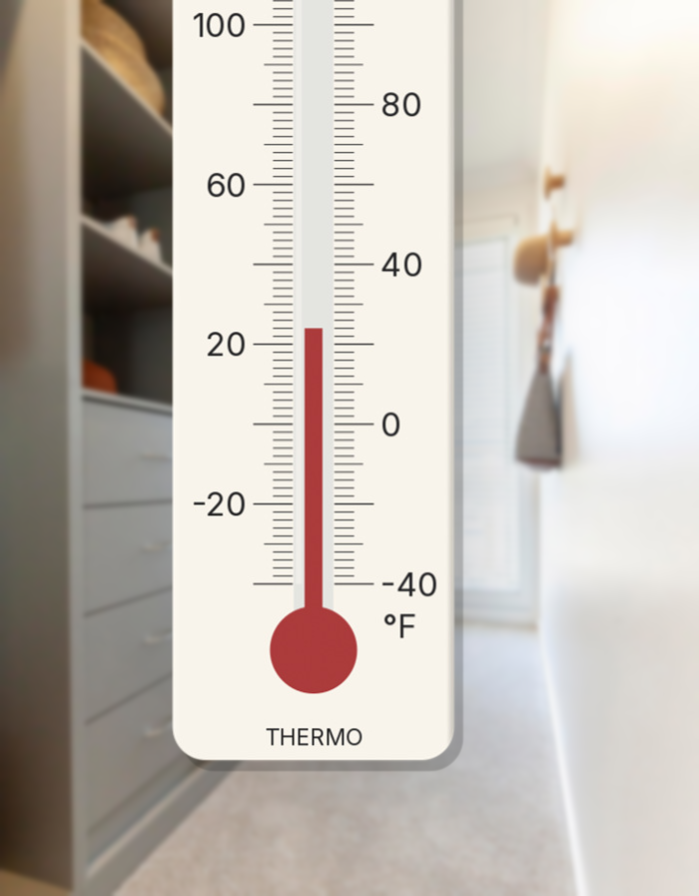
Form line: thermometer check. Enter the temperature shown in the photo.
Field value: 24 °F
